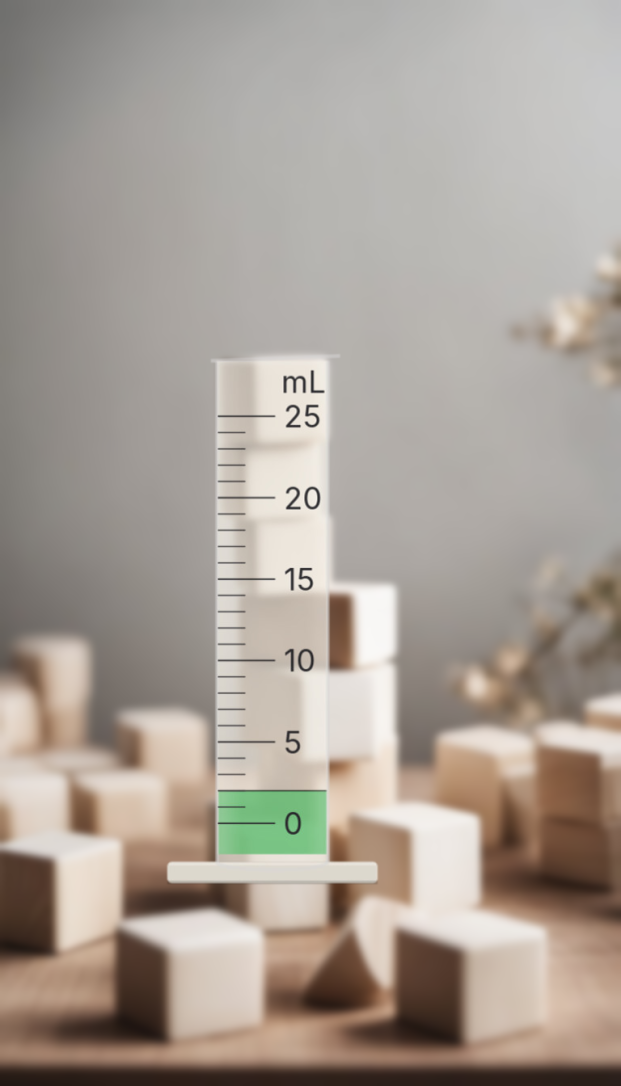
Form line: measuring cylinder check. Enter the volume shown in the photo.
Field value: 2 mL
